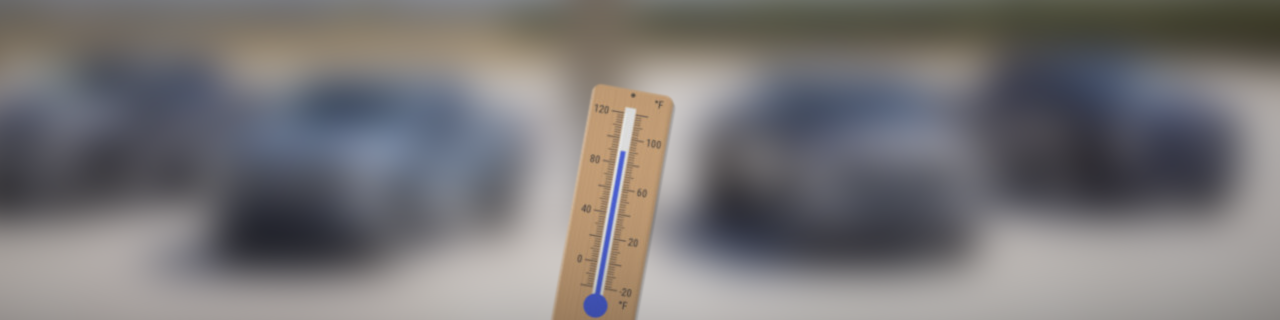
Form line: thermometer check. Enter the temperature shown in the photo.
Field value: 90 °F
